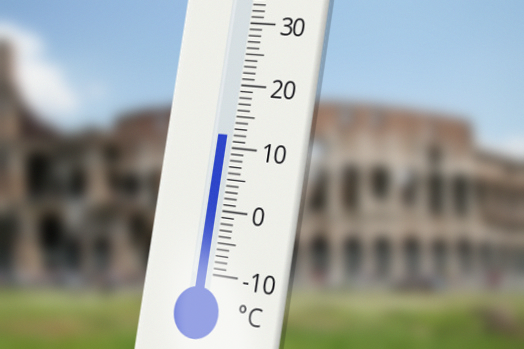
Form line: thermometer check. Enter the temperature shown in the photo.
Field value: 12 °C
